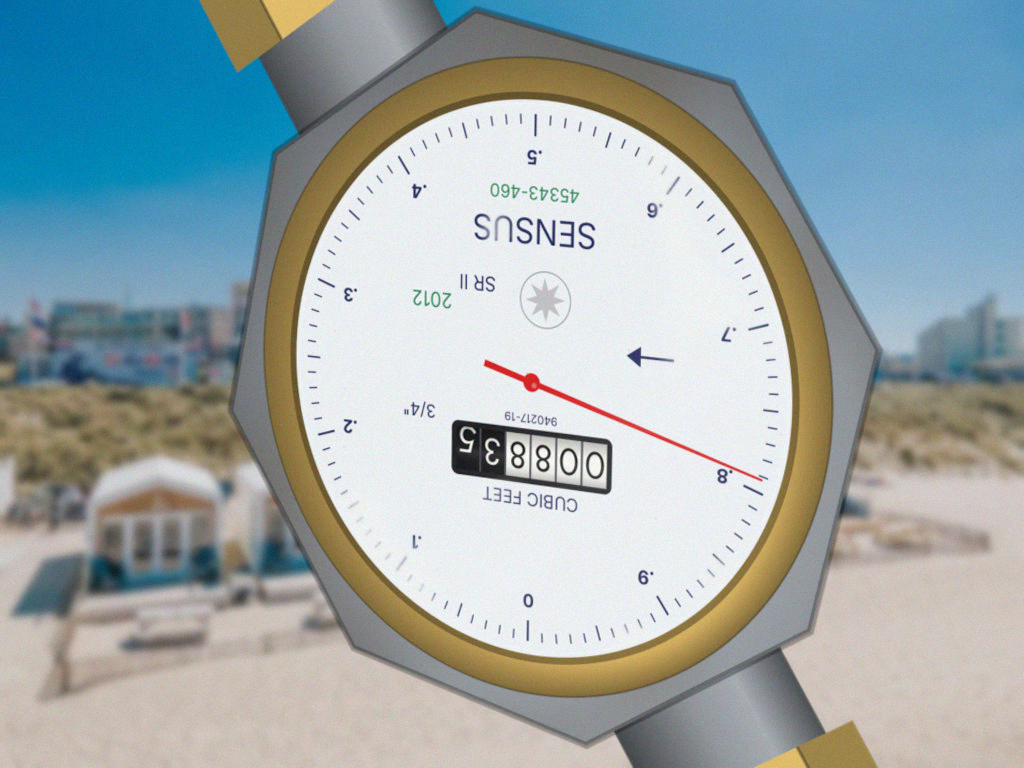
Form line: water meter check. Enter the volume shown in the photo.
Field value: 8834.79 ft³
